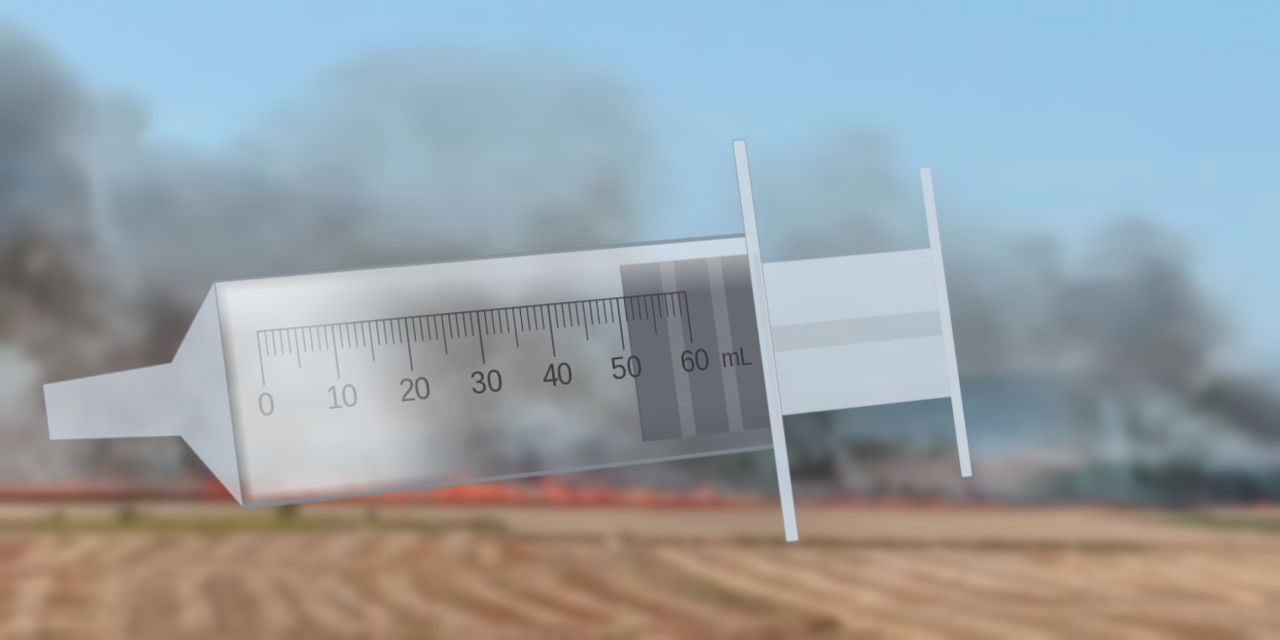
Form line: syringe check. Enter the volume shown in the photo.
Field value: 51 mL
